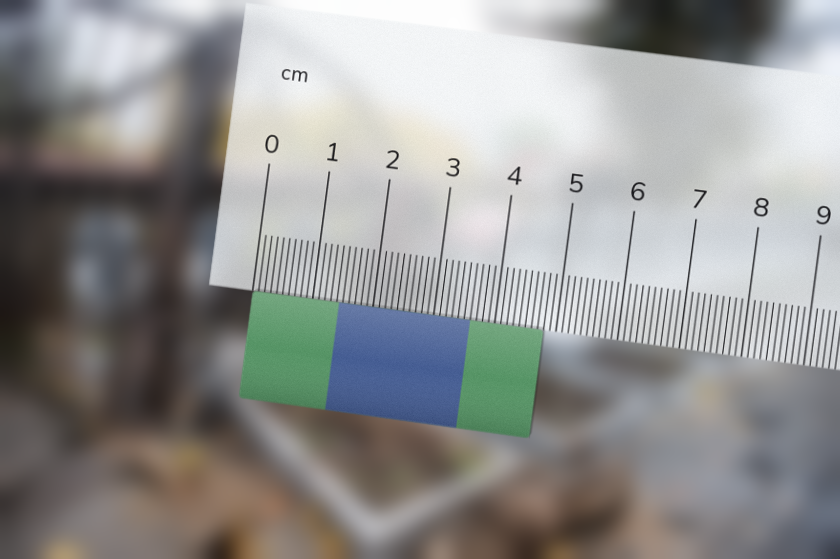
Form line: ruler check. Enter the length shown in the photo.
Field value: 4.8 cm
